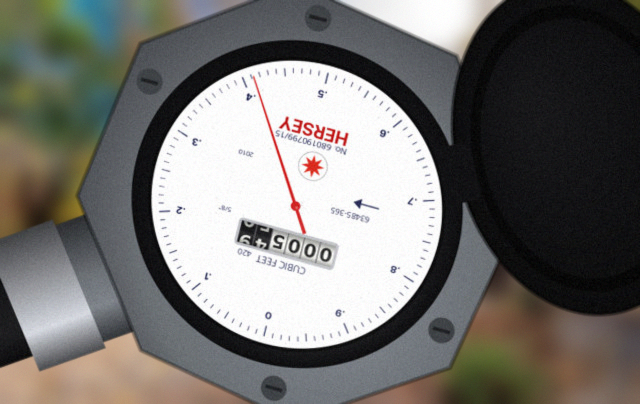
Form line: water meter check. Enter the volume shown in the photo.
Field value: 549.41 ft³
